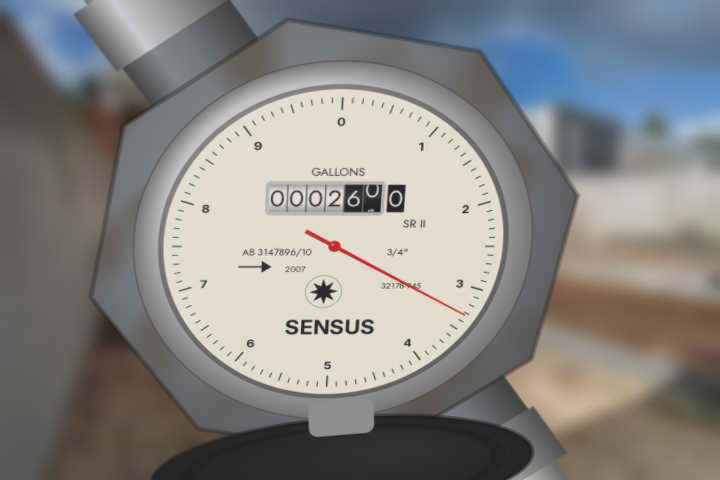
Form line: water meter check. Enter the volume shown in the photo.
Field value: 2603.3 gal
